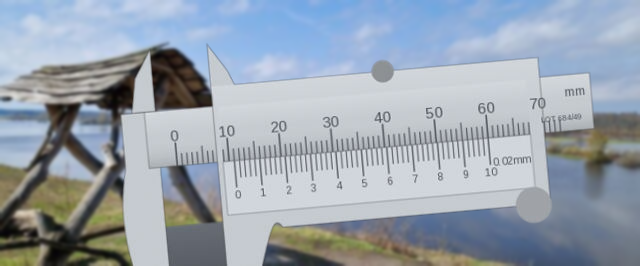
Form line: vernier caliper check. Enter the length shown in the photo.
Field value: 11.0 mm
